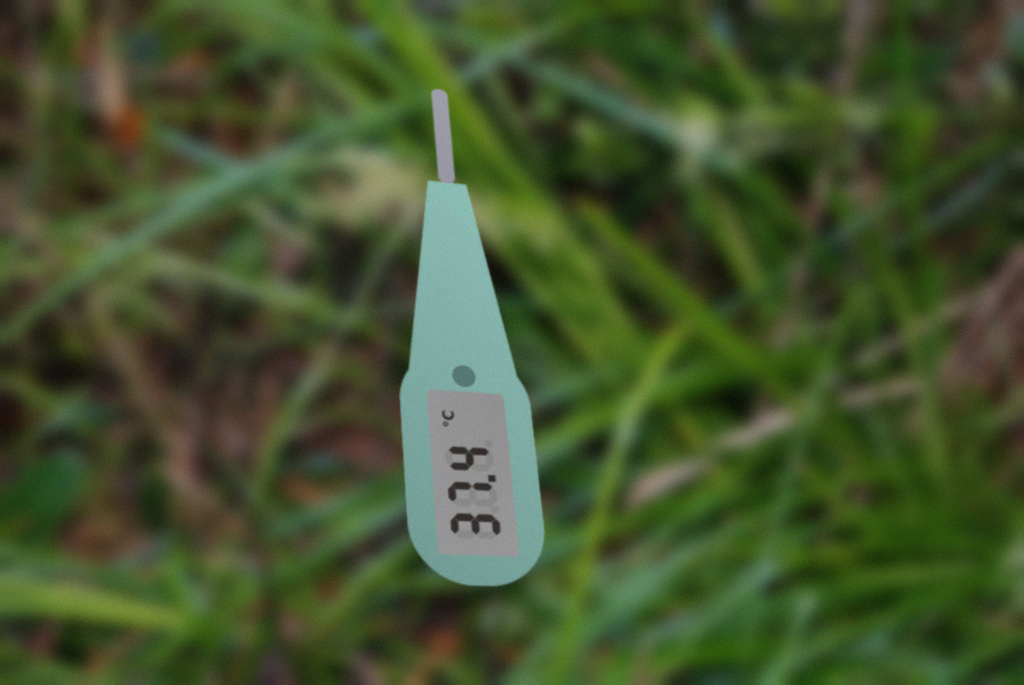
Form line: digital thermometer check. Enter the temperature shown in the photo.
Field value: 37.4 °C
